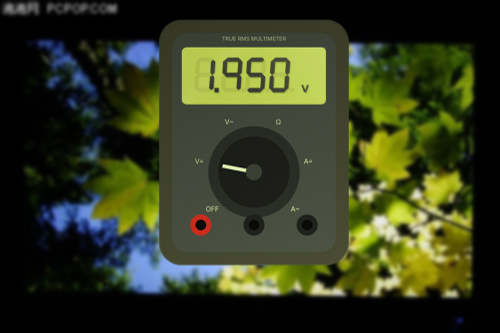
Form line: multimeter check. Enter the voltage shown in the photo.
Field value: 1.950 V
